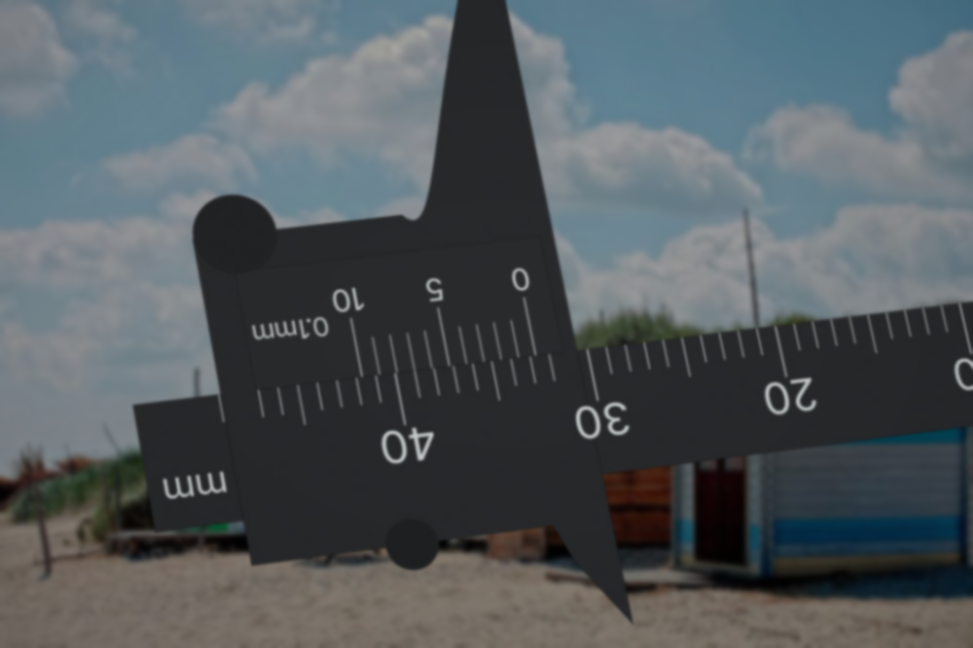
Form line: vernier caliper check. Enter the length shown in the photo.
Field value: 32.7 mm
